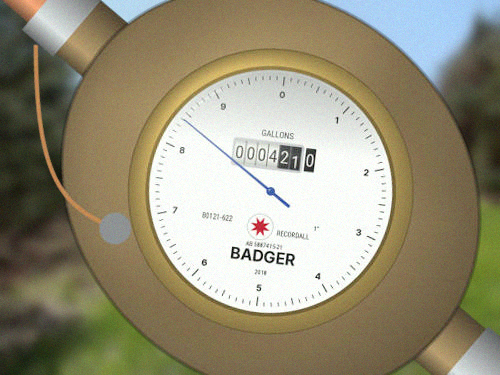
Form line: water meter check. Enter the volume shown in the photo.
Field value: 4208.4 gal
